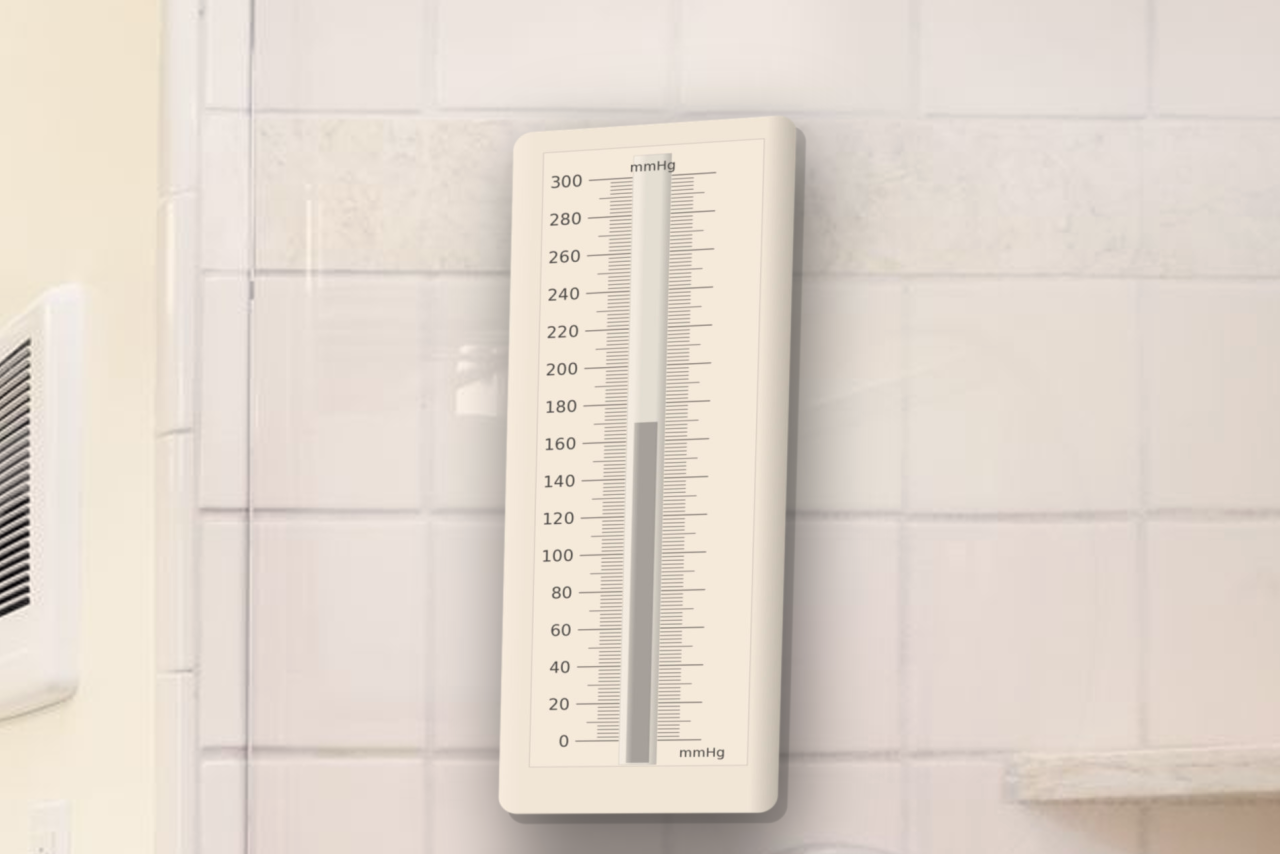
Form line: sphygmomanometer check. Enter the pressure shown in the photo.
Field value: 170 mmHg
